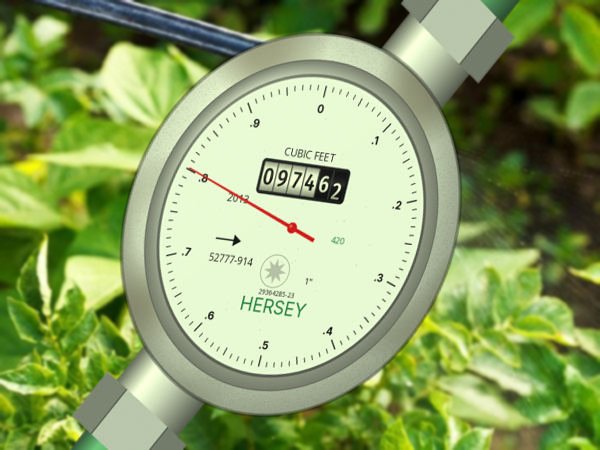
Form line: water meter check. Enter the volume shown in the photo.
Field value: 97461.80 ft³
